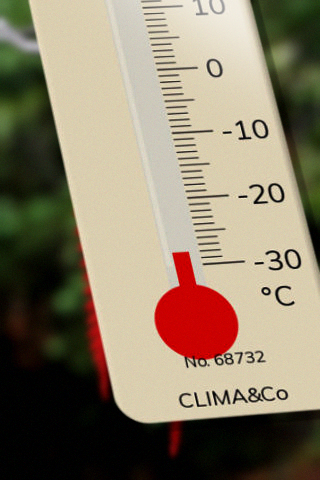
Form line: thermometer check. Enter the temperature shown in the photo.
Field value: -28 °C
